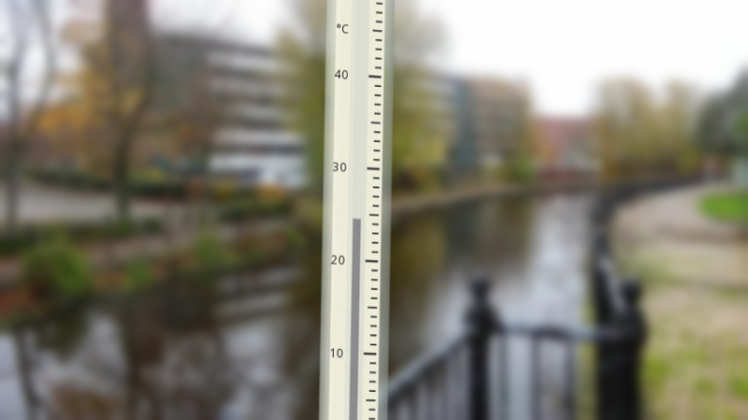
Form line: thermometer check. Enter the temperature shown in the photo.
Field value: 24.5 °C
